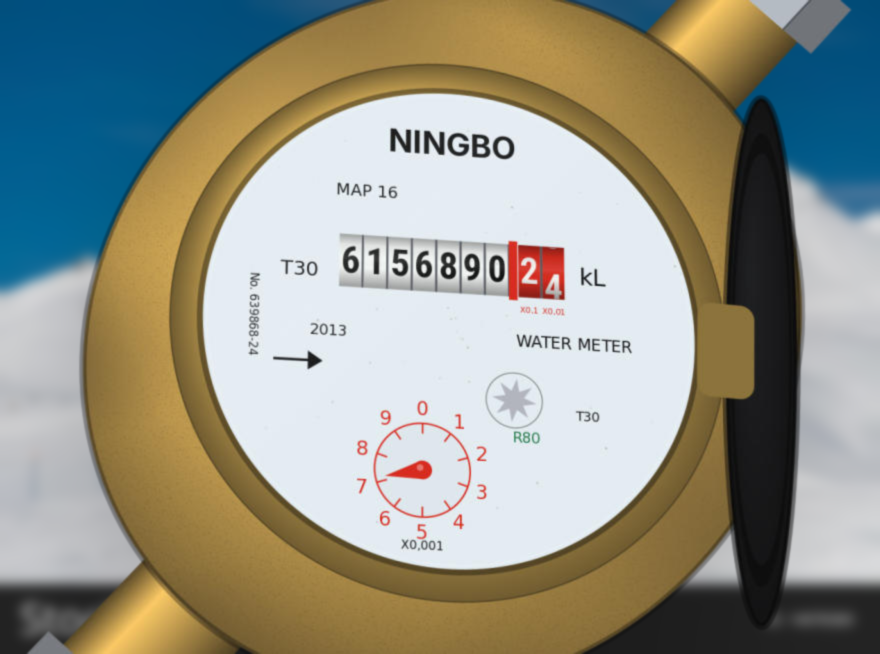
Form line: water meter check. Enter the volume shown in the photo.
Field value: 6156890.237 kL
